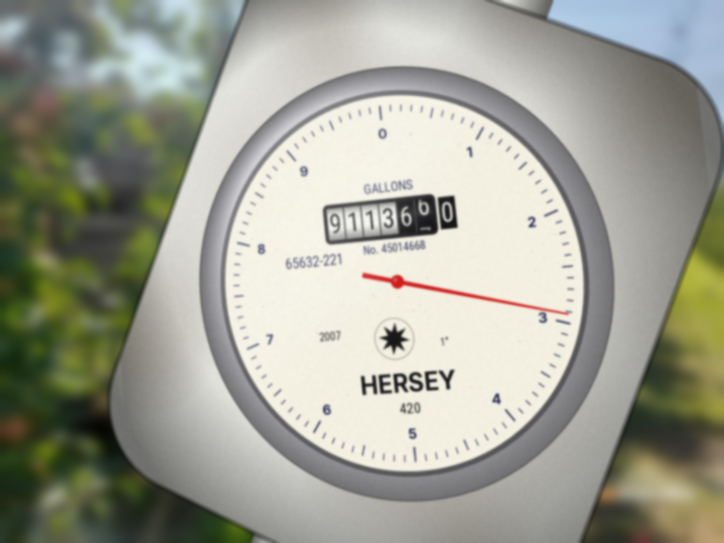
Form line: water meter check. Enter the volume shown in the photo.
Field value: 9113662.9 gal
